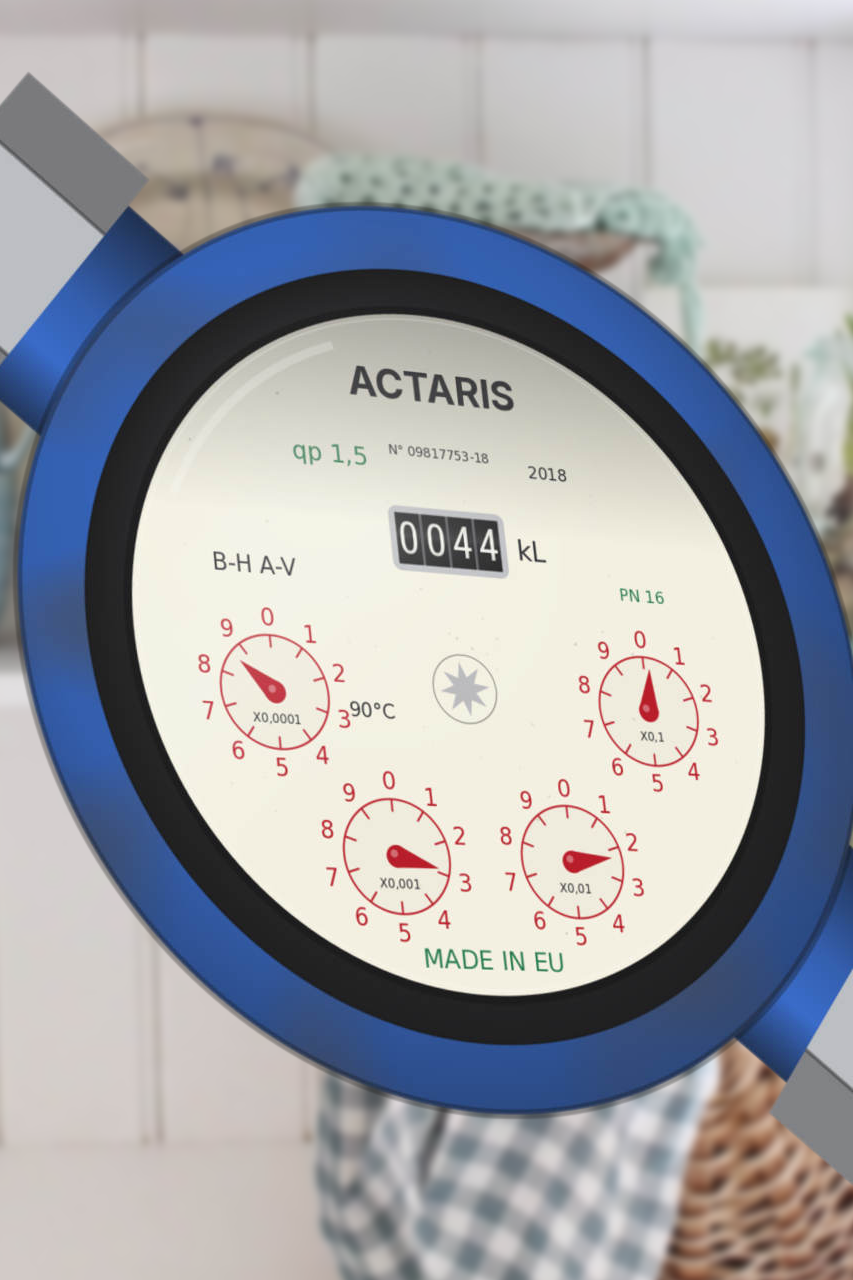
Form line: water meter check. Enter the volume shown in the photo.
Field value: 44.0228 kL
